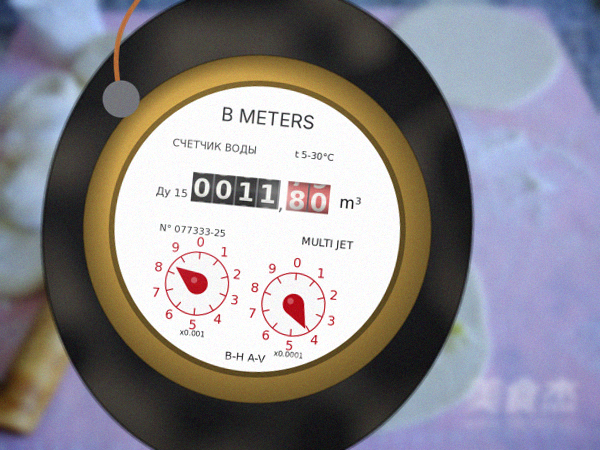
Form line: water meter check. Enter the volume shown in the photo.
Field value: 11.7984 m³
